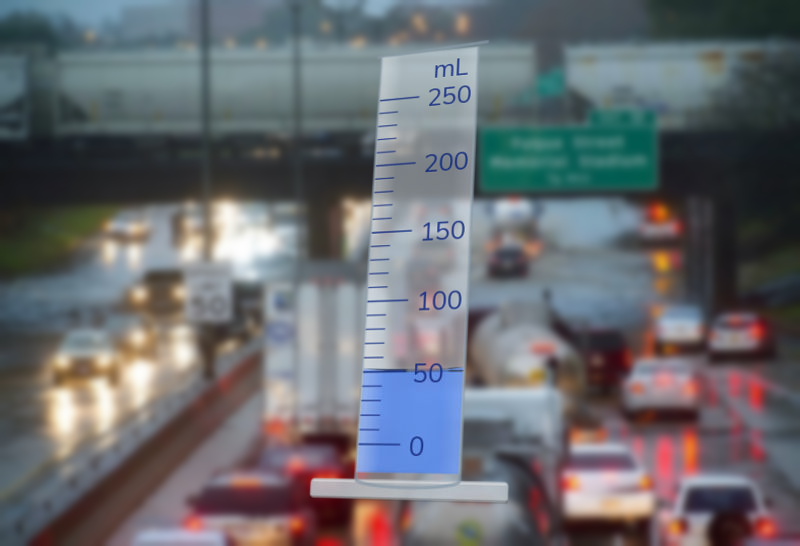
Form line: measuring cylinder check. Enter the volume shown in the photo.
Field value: 50 mL
